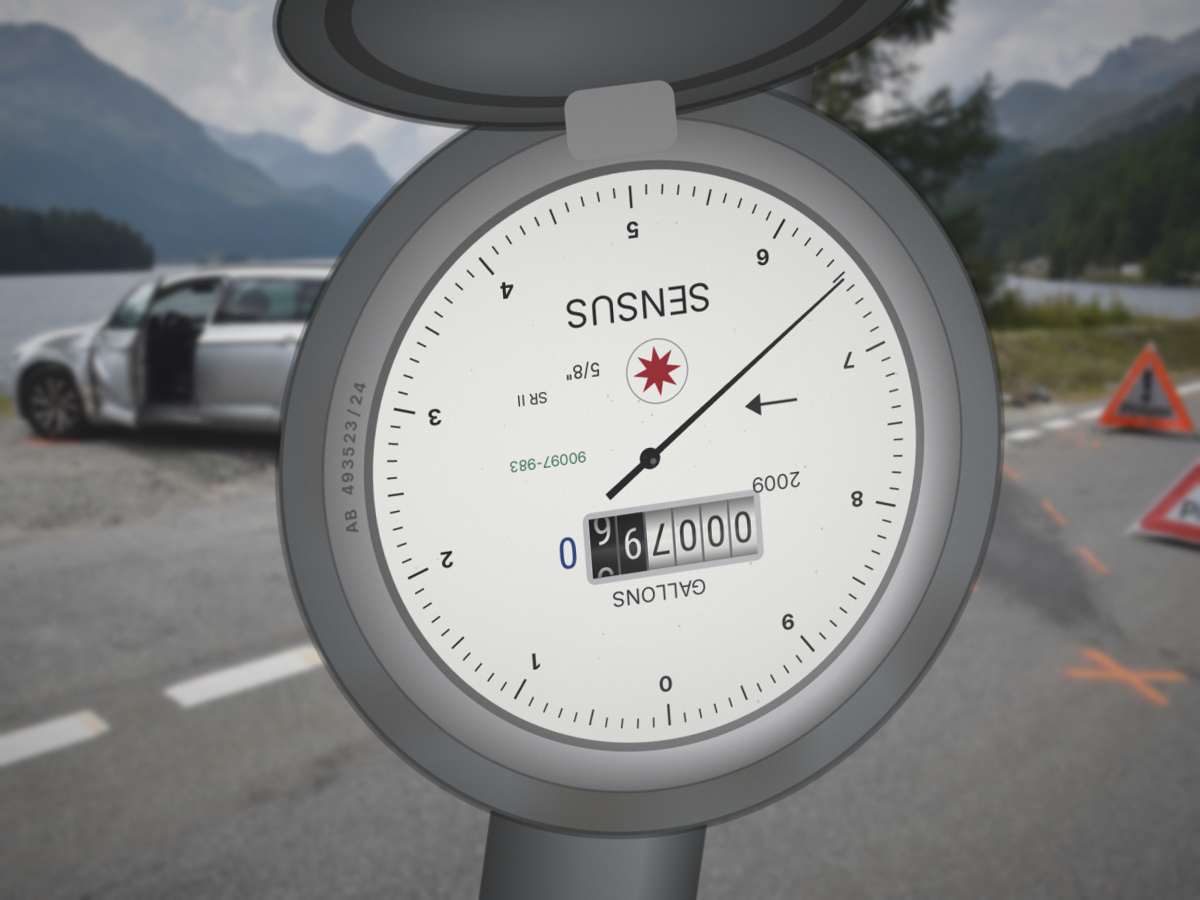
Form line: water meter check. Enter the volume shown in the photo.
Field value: 7956.5 gal
